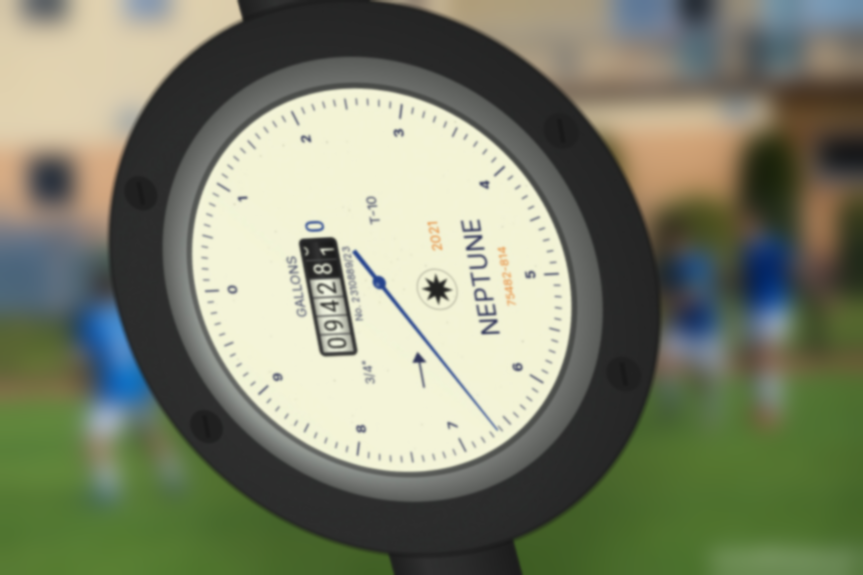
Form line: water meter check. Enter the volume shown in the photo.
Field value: 942806.6 gal
